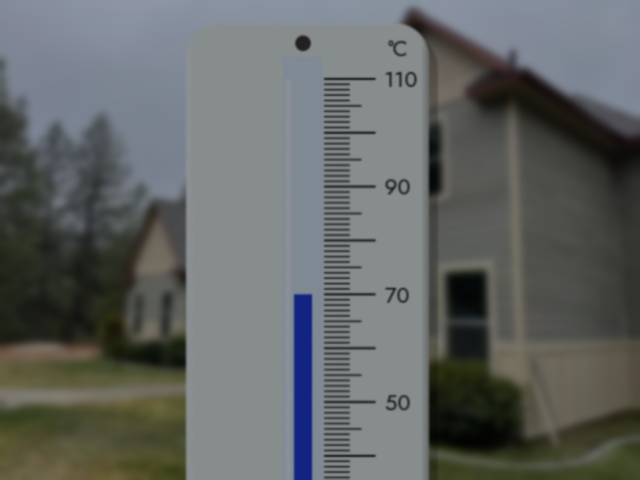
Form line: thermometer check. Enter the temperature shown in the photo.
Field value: 70 °C
